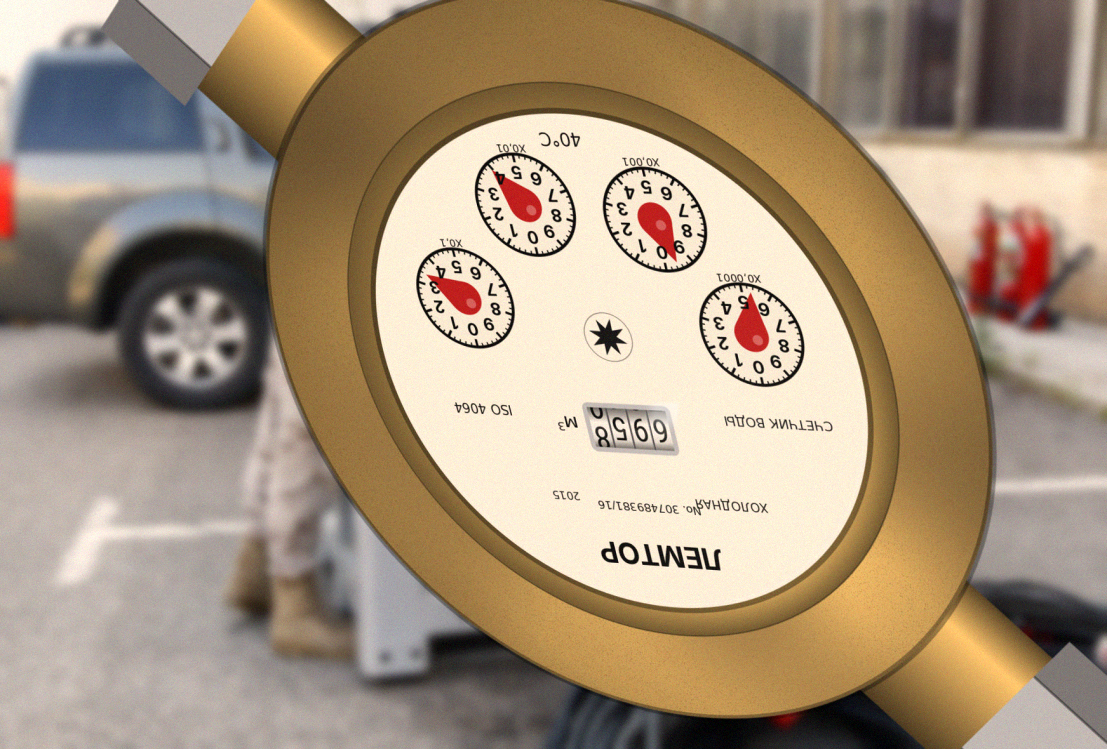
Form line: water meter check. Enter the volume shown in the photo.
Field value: 6958.3395 m³
